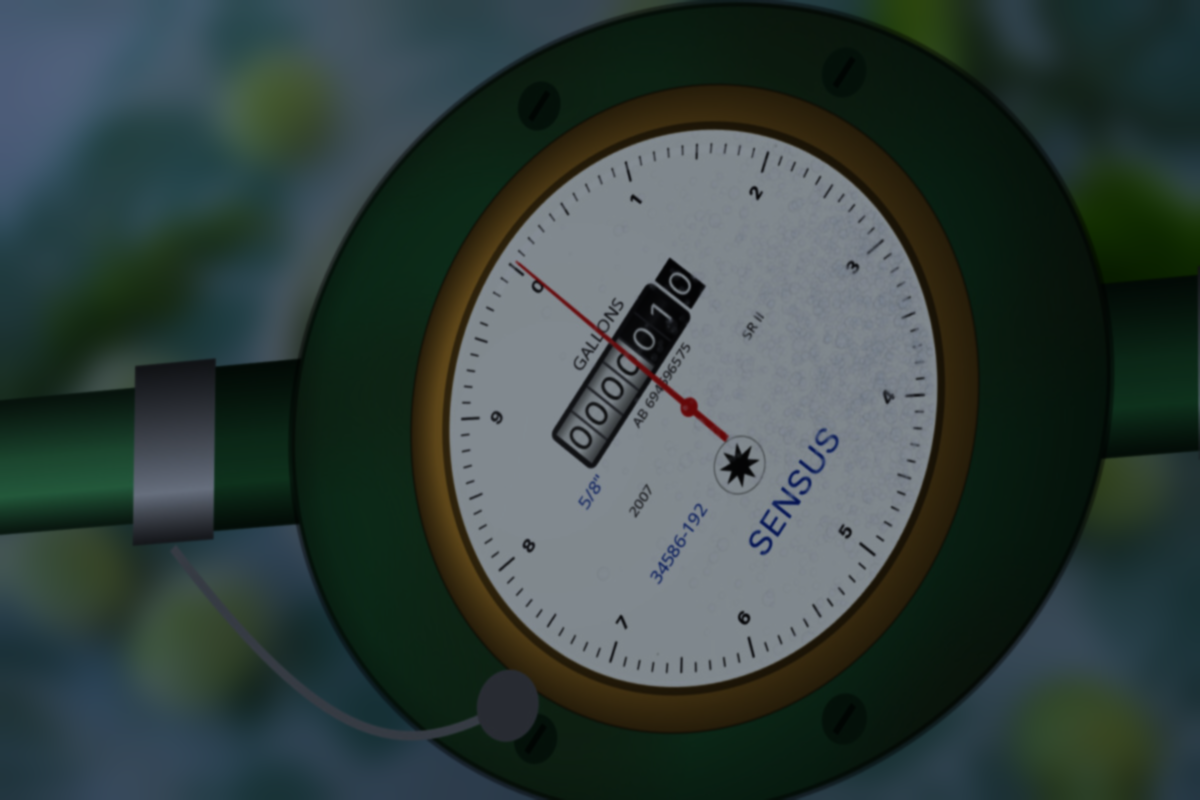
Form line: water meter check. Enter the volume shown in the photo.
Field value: 10.0 gal
